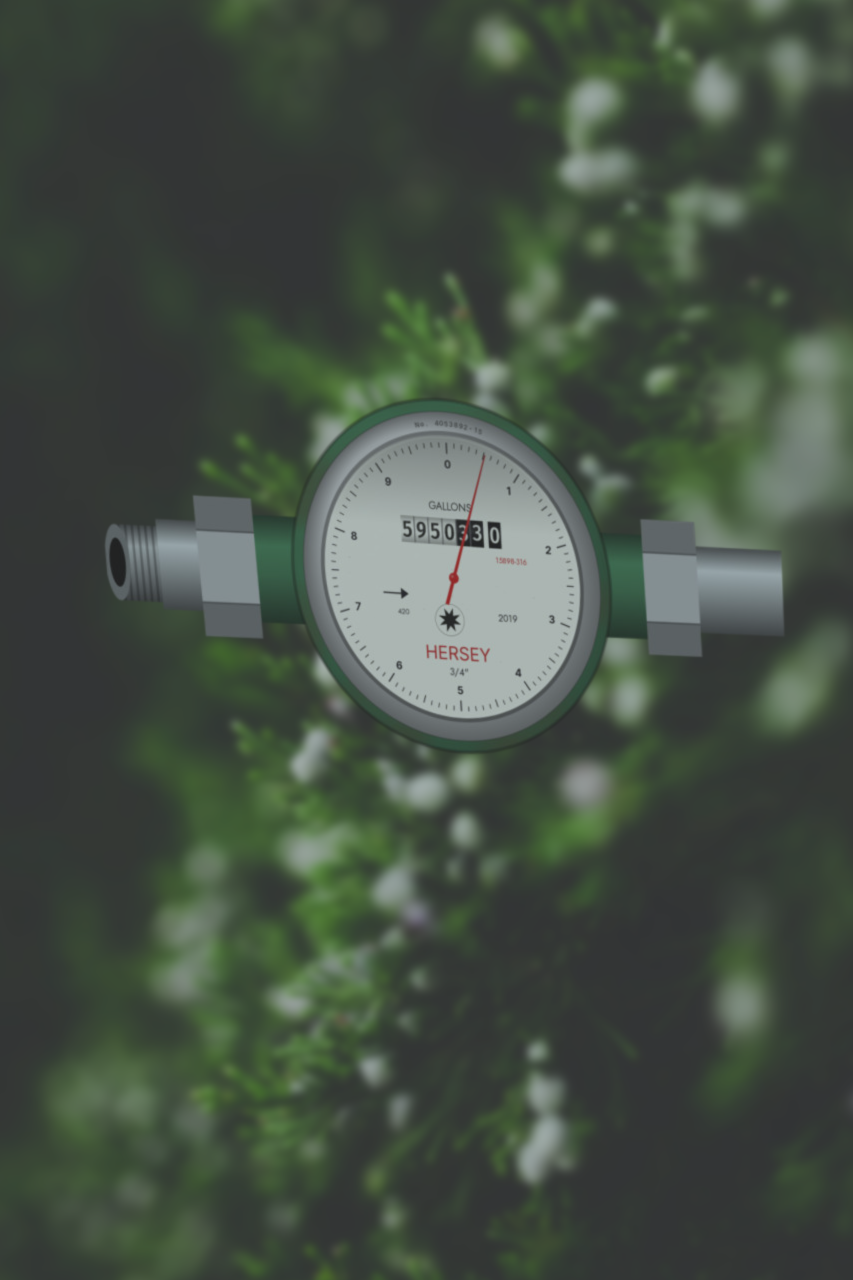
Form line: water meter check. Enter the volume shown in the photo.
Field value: 5950330.5 gal
